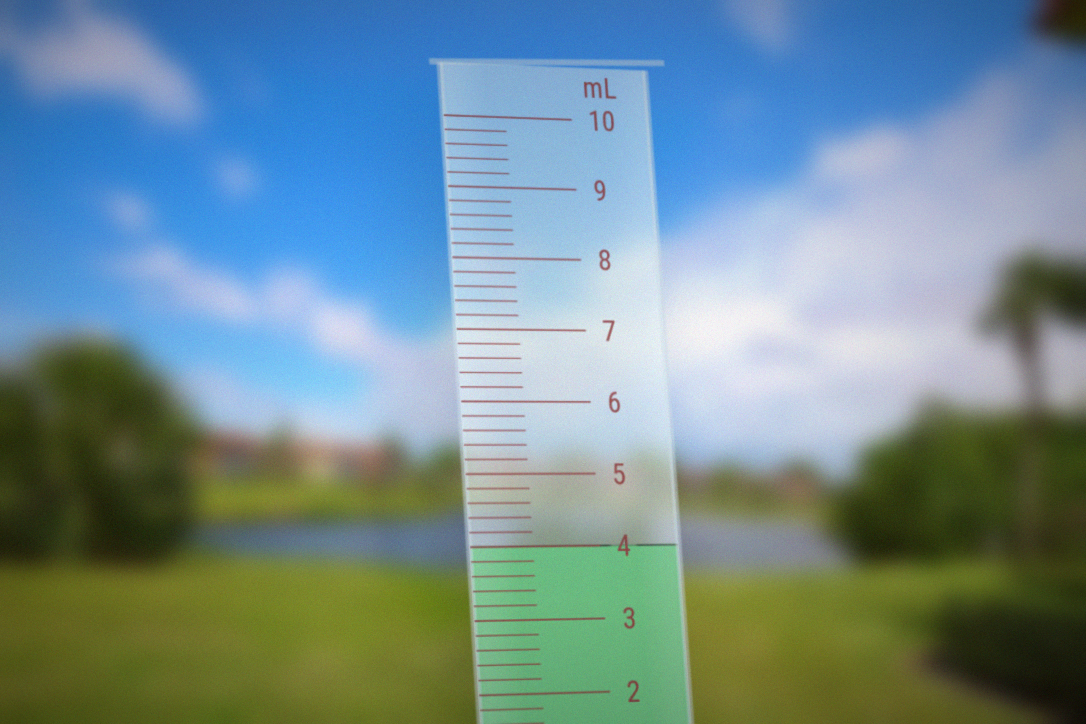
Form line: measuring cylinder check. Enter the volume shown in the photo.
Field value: 4 mL
